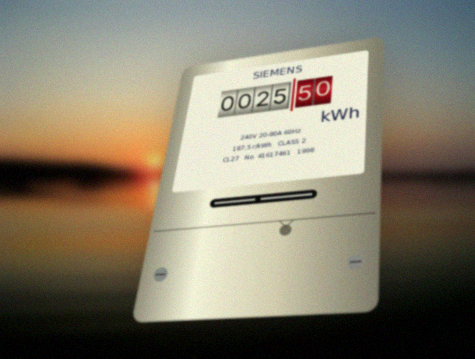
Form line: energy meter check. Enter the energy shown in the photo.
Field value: 25.50 kWh
